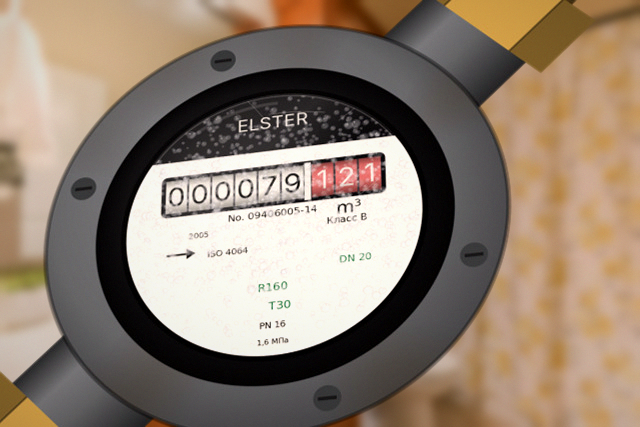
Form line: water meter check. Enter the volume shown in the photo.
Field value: 79.121 m³
